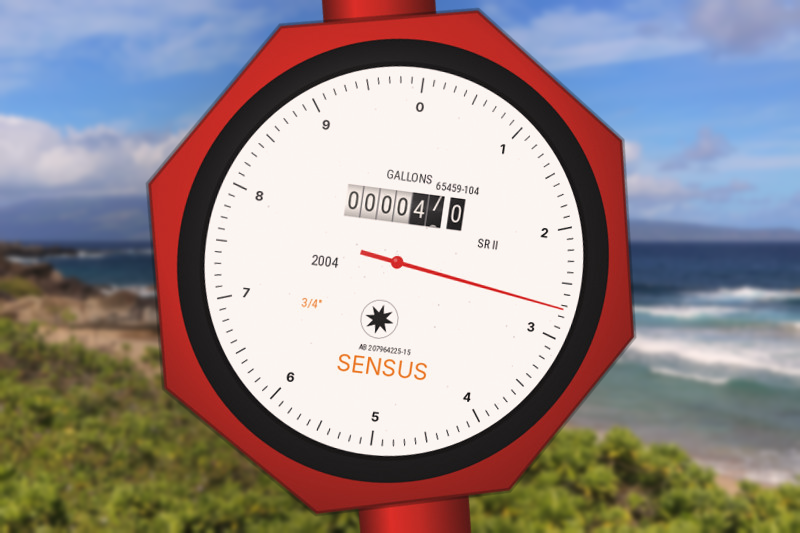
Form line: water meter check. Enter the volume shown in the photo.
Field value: 472.7 gal
